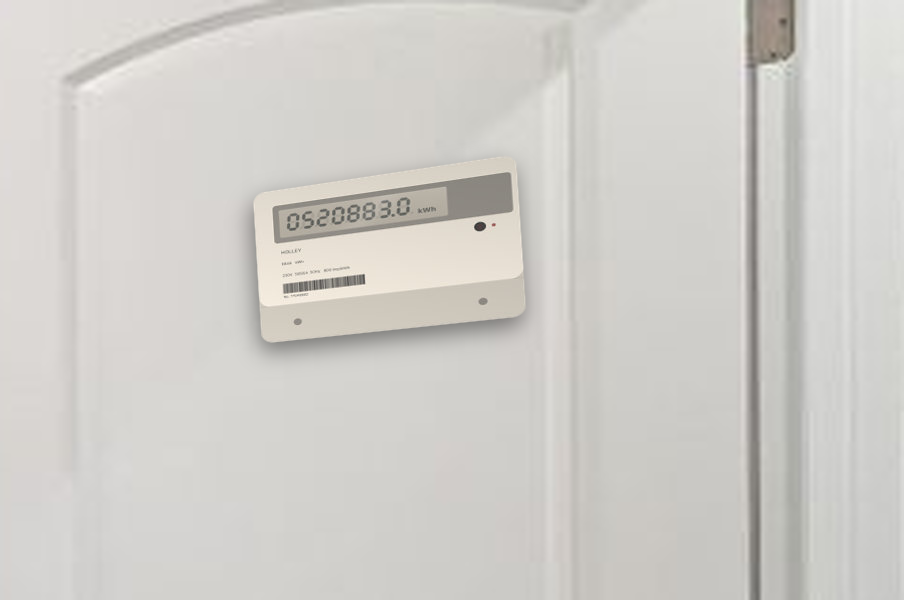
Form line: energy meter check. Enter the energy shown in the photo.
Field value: 520883.0 kWh
